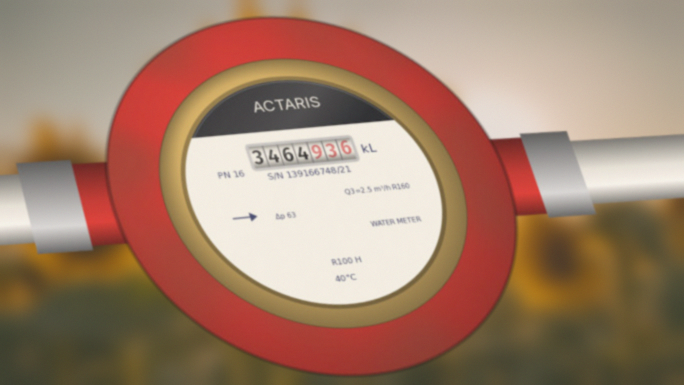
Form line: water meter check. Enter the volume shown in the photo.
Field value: 3464.936 kL
